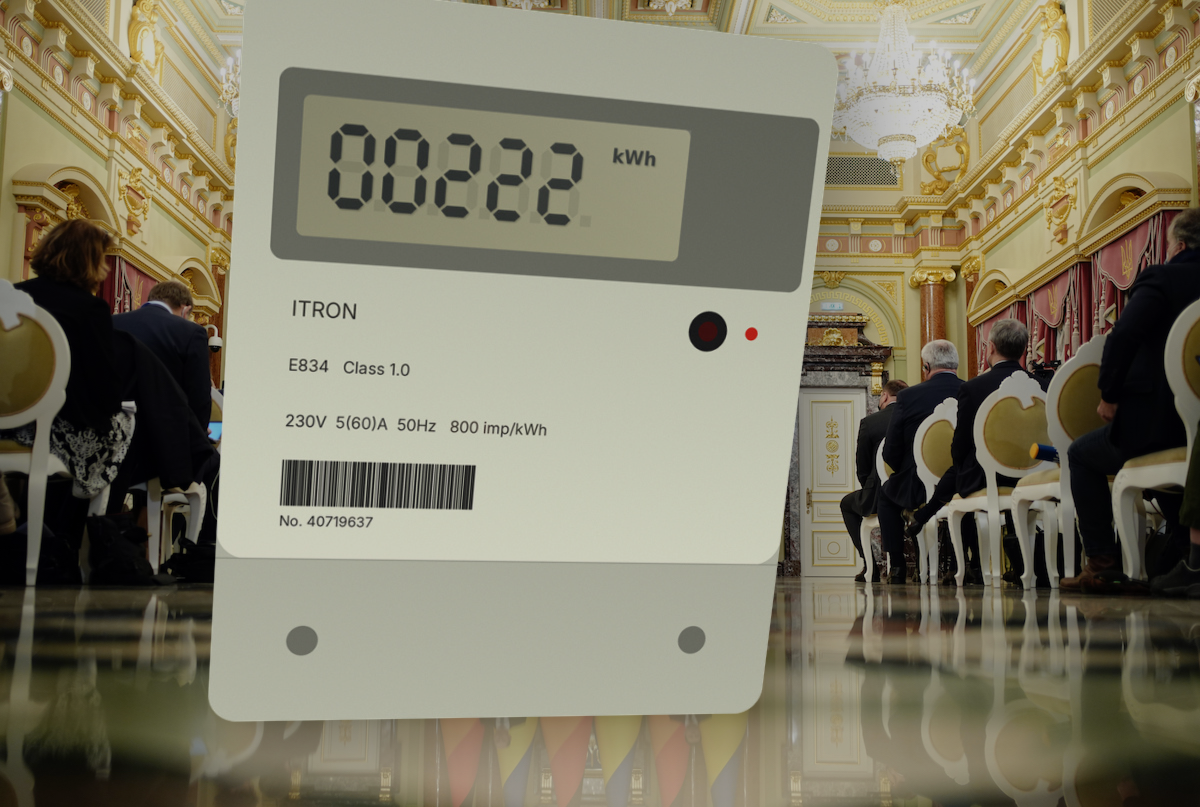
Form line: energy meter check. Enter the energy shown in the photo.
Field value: 222 kWh
